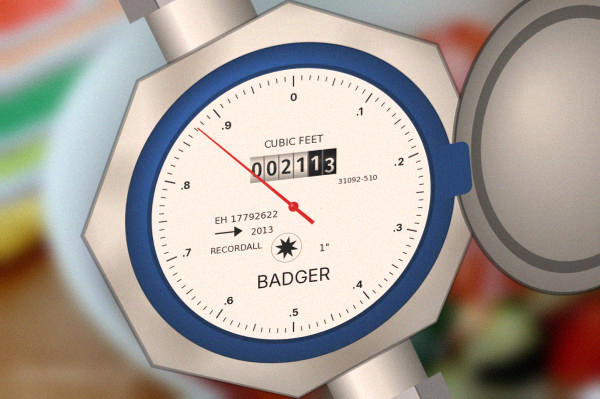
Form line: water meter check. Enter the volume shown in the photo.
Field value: 2112.87 ft³
